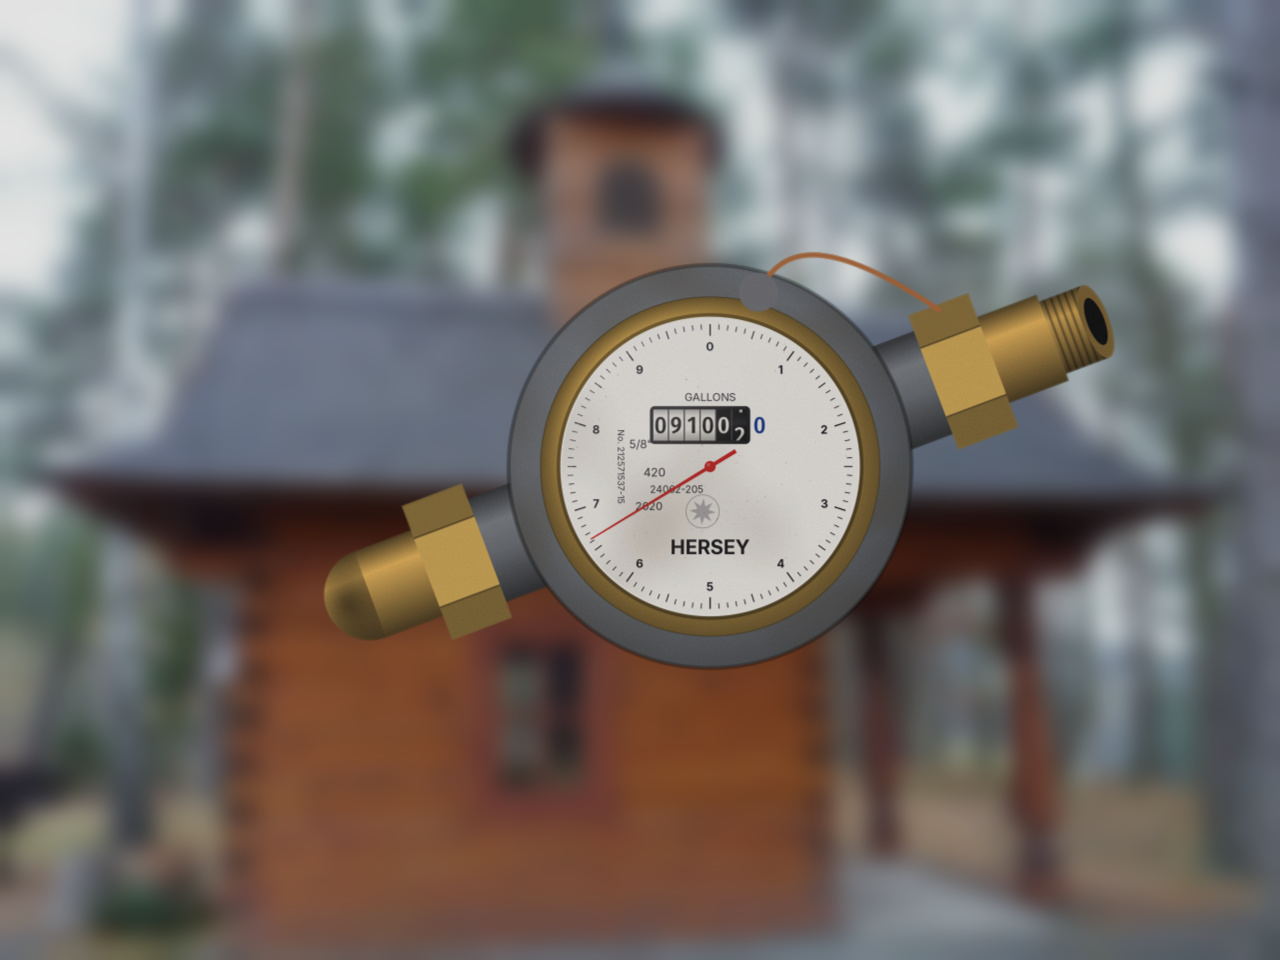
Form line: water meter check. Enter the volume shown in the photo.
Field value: 910016.6 gal
